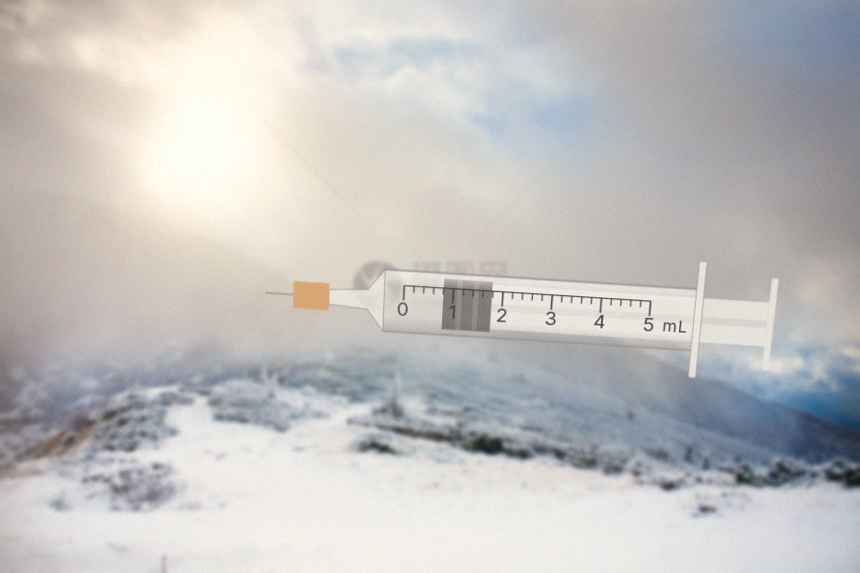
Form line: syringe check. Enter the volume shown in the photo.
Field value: 0.8 mL
